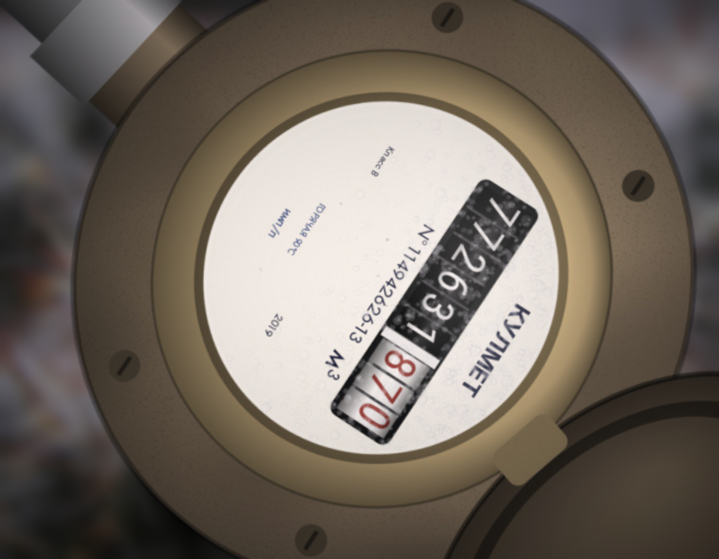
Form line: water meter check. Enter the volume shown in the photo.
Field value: 772631.870 m³
